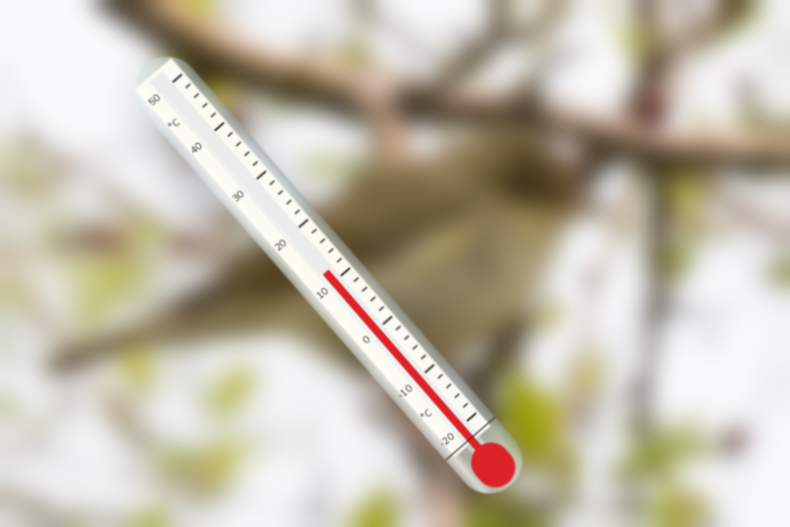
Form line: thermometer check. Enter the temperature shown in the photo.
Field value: 12 °C
